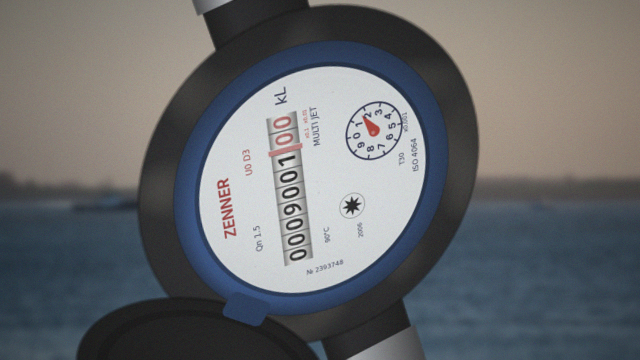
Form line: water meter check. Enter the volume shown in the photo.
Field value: 9001.001 kL
